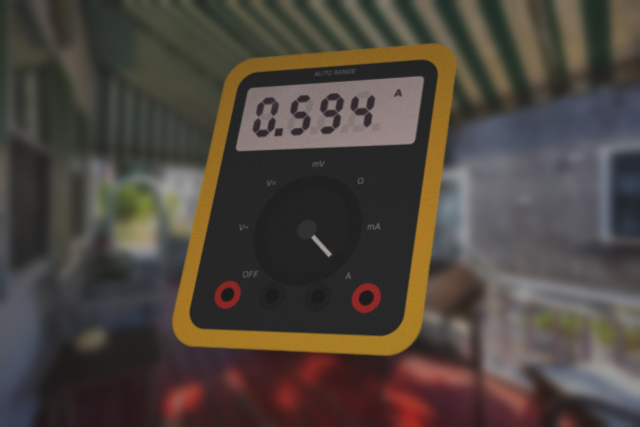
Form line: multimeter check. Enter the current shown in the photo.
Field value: 0.594 A
